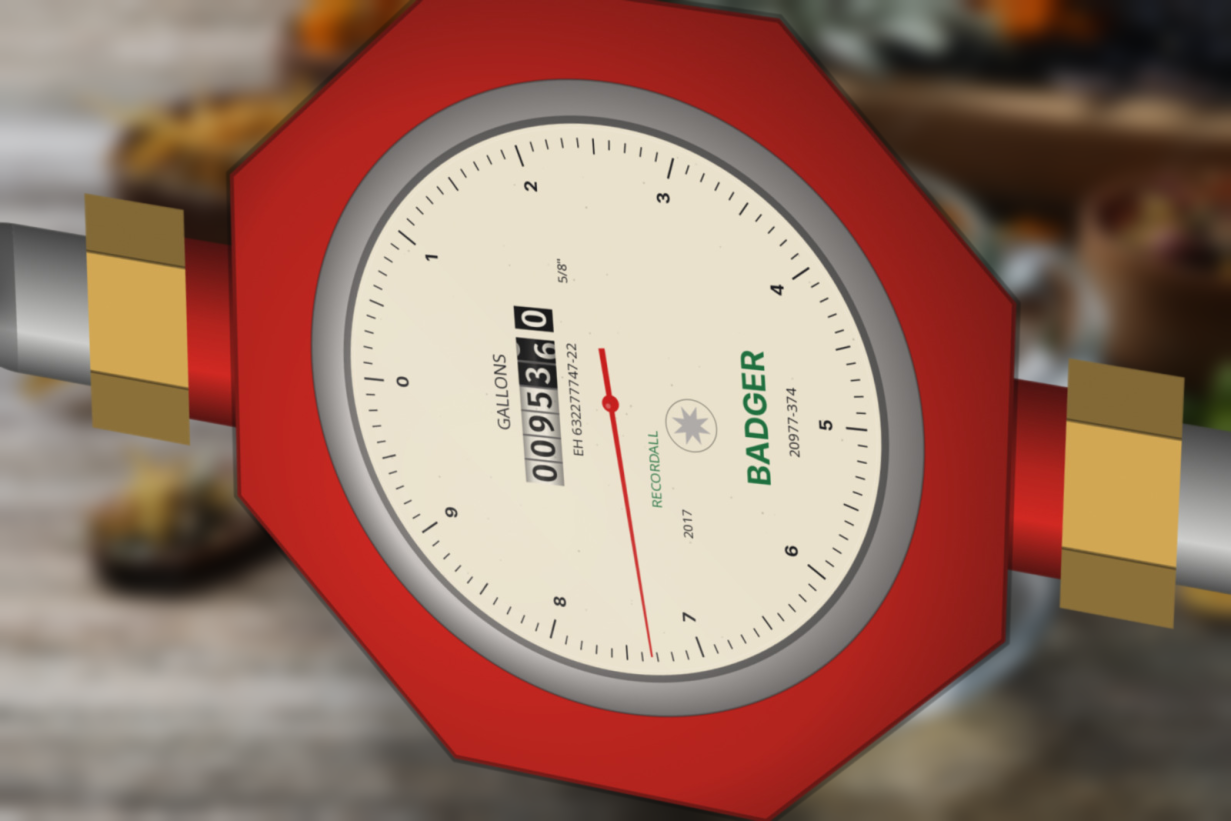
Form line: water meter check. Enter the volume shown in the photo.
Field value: 95357.3 gal
